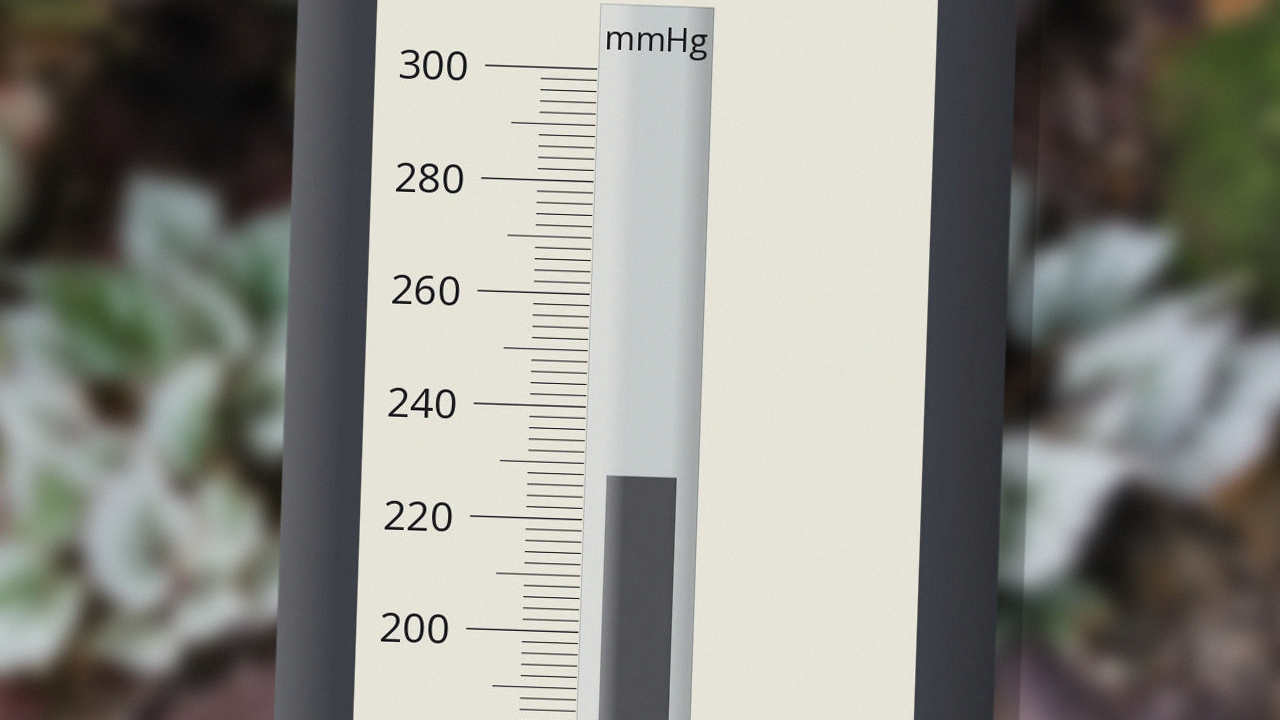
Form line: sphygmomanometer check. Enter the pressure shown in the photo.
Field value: 228 mmHg
